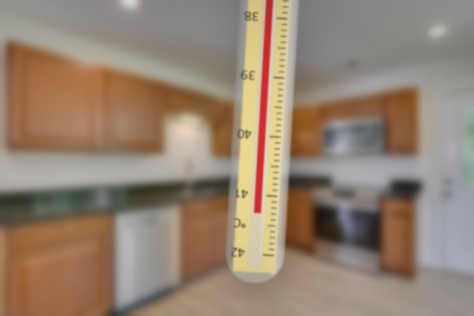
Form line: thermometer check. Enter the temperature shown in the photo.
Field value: 41.3 °C
